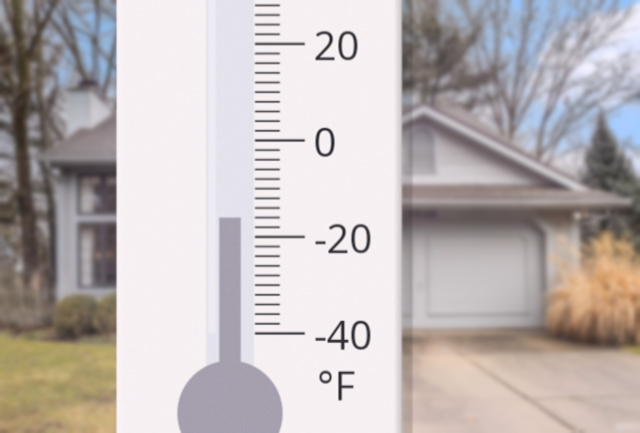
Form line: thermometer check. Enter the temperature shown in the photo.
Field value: -16 °F
